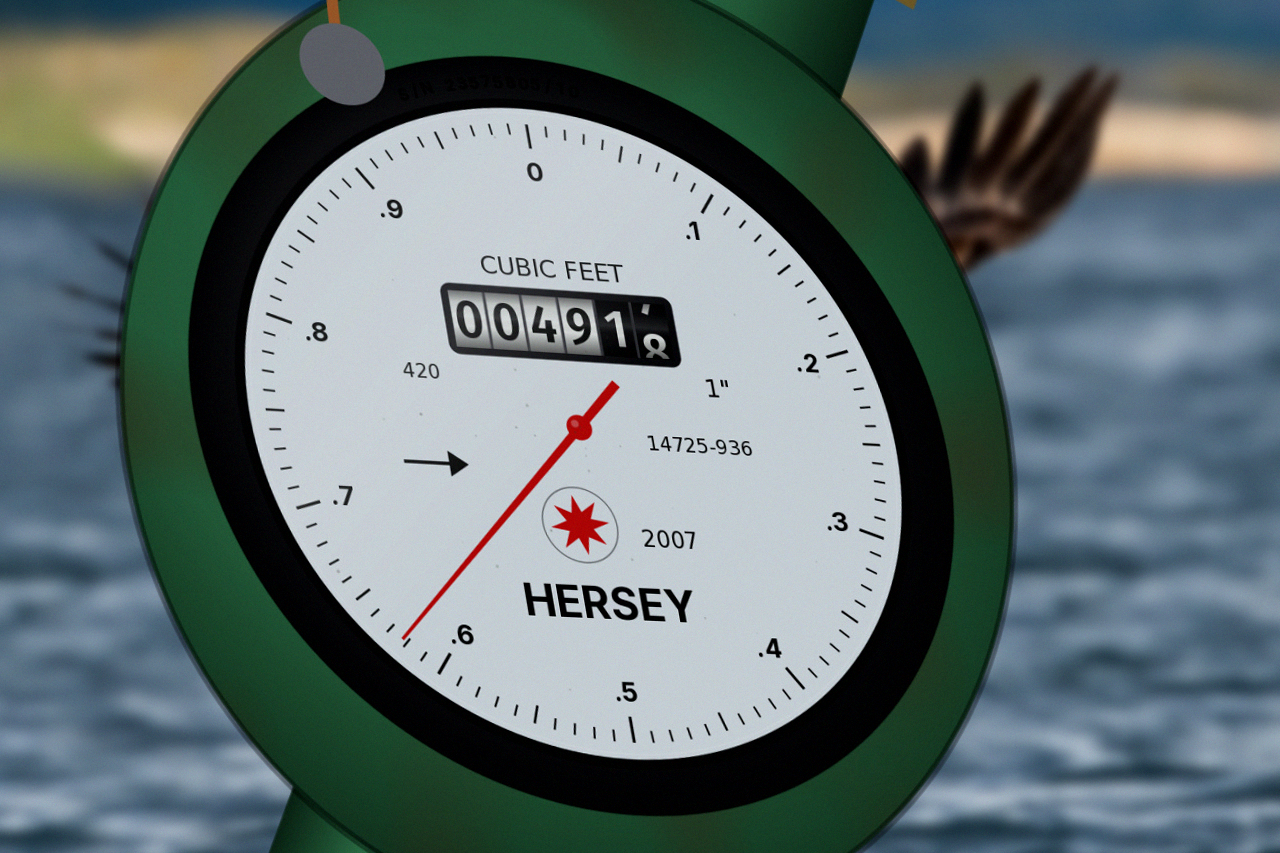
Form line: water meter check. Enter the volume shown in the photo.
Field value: 4917.62 ft³
